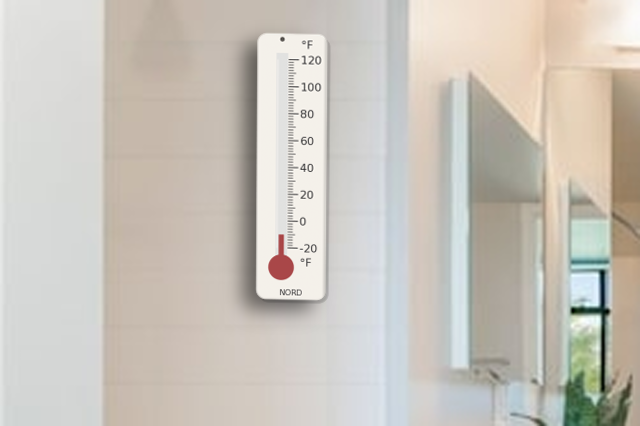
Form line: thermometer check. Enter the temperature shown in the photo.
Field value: -10 °F
